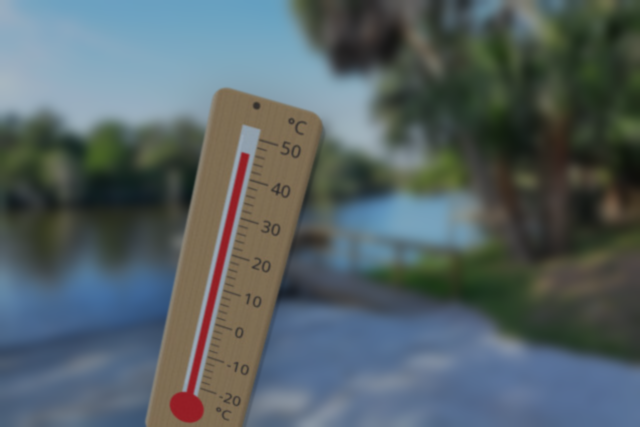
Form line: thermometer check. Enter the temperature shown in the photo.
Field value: 46 °C
